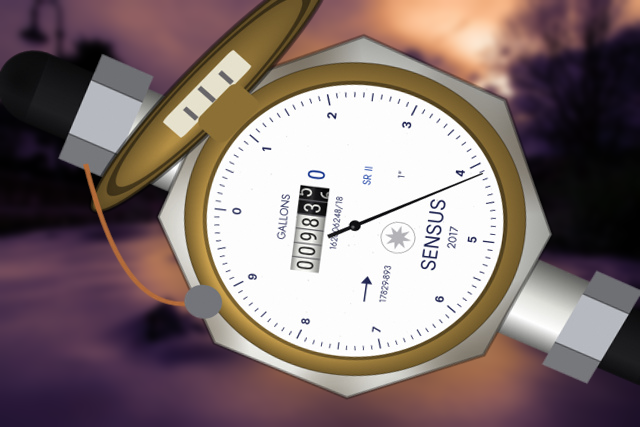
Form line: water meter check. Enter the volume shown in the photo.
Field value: 98354.1 gal
